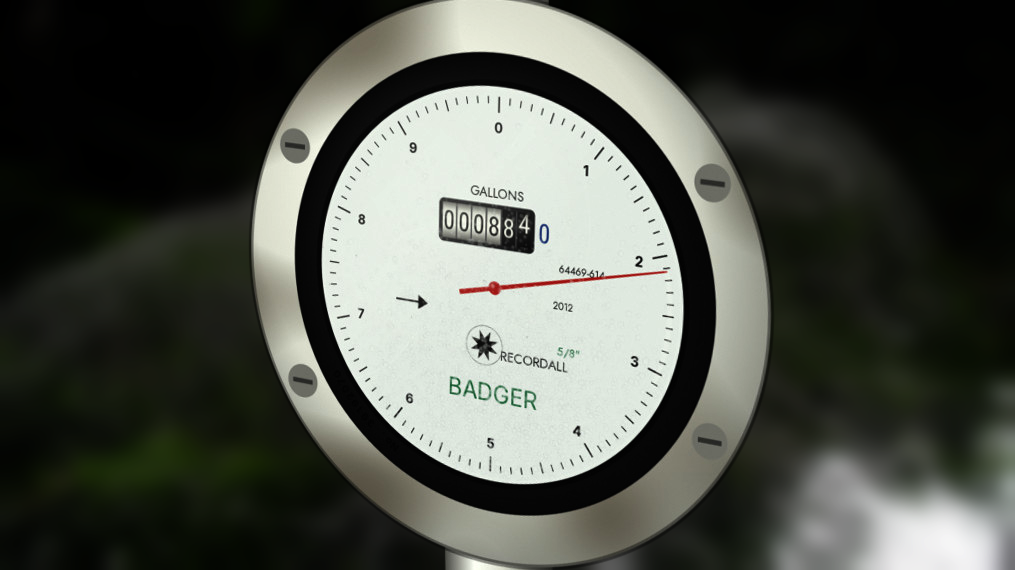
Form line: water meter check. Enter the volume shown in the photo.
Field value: 8842.1 gal
